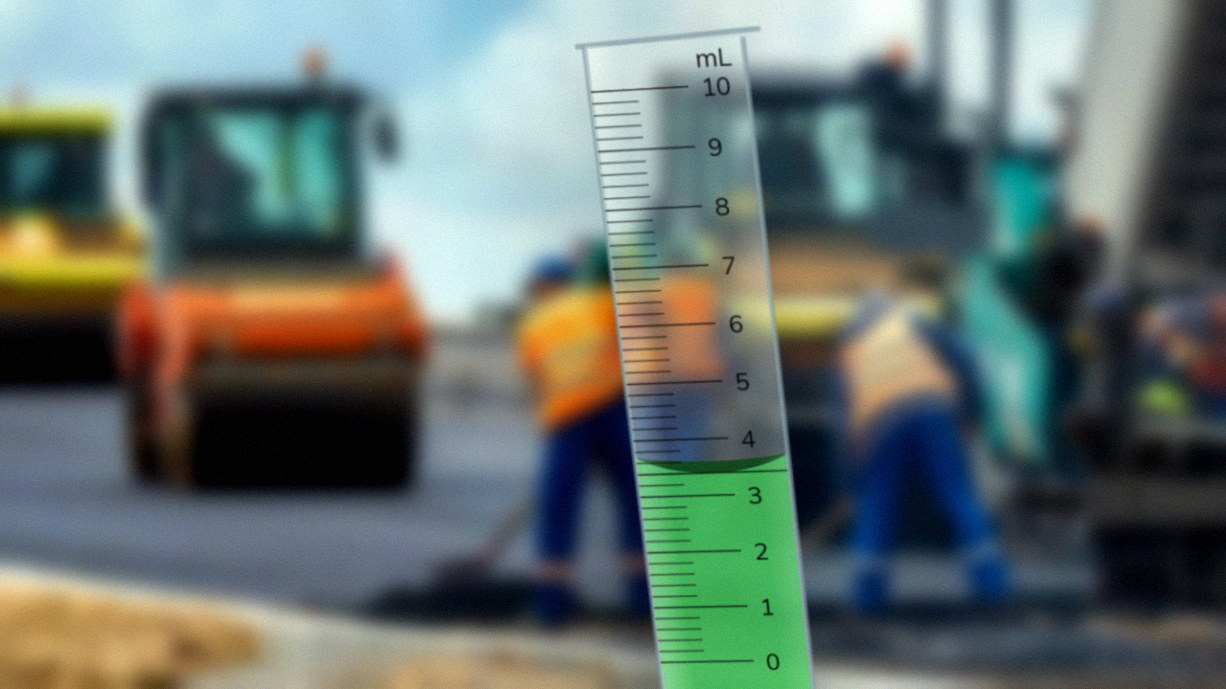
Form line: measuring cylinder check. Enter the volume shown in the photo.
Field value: 3.4 mL
